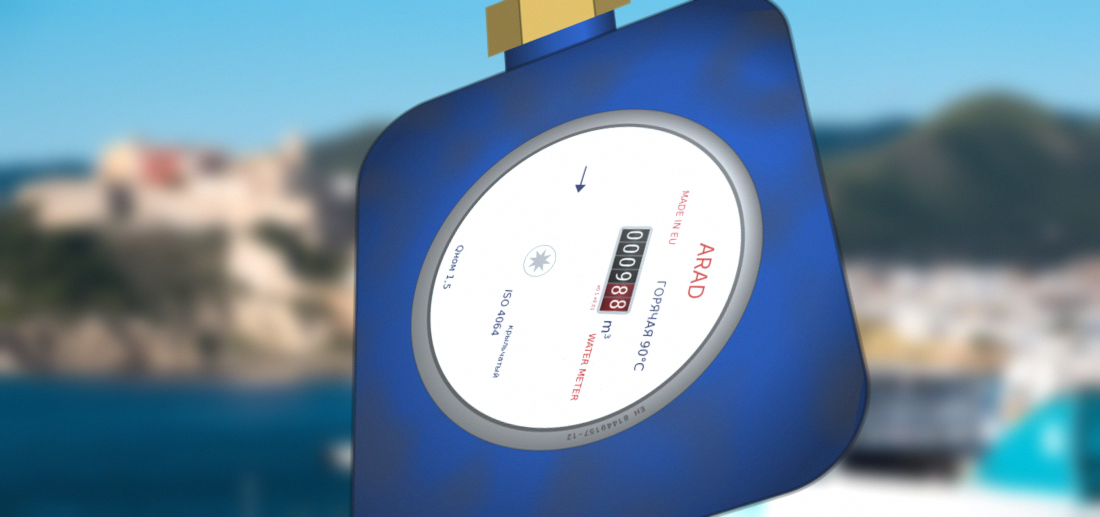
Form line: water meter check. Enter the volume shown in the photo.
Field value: 9.88 m³
